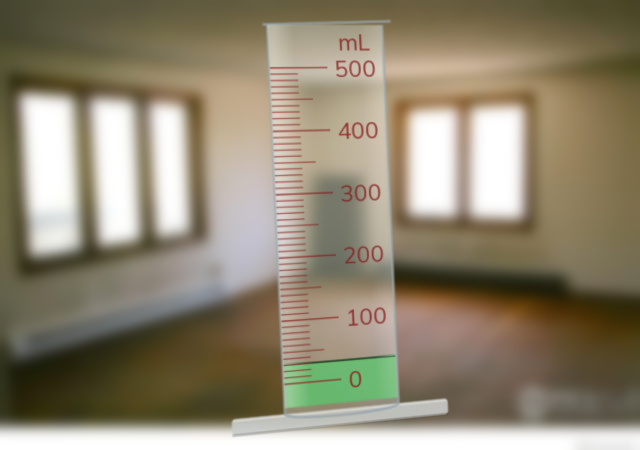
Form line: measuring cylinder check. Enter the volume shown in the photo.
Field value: 30 mL
